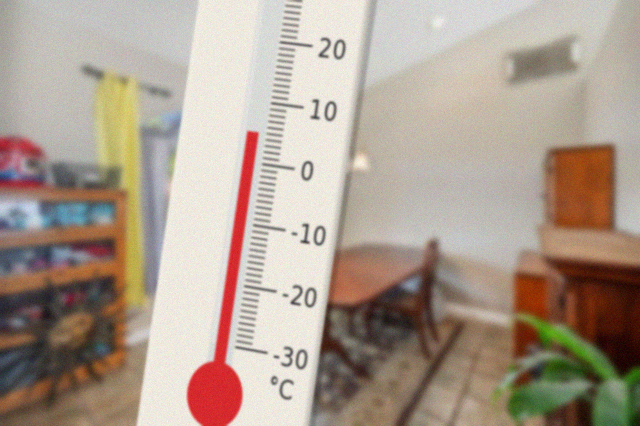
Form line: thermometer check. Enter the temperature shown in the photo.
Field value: 5 °C
